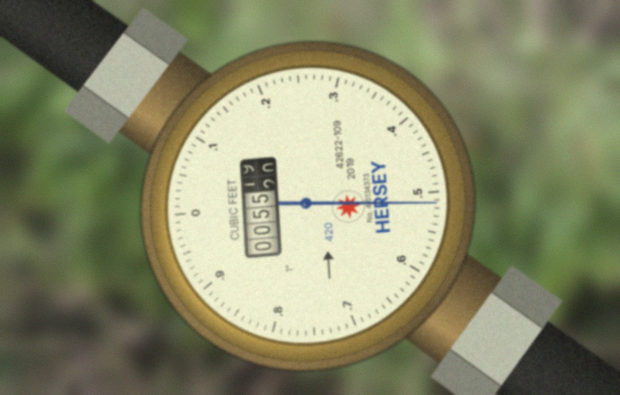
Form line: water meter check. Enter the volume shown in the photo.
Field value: 5519.51 ft³
